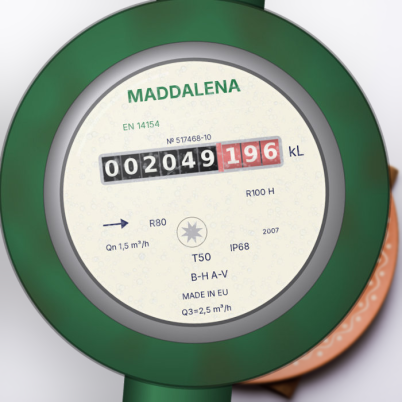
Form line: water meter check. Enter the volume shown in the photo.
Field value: 2049.196 kL
